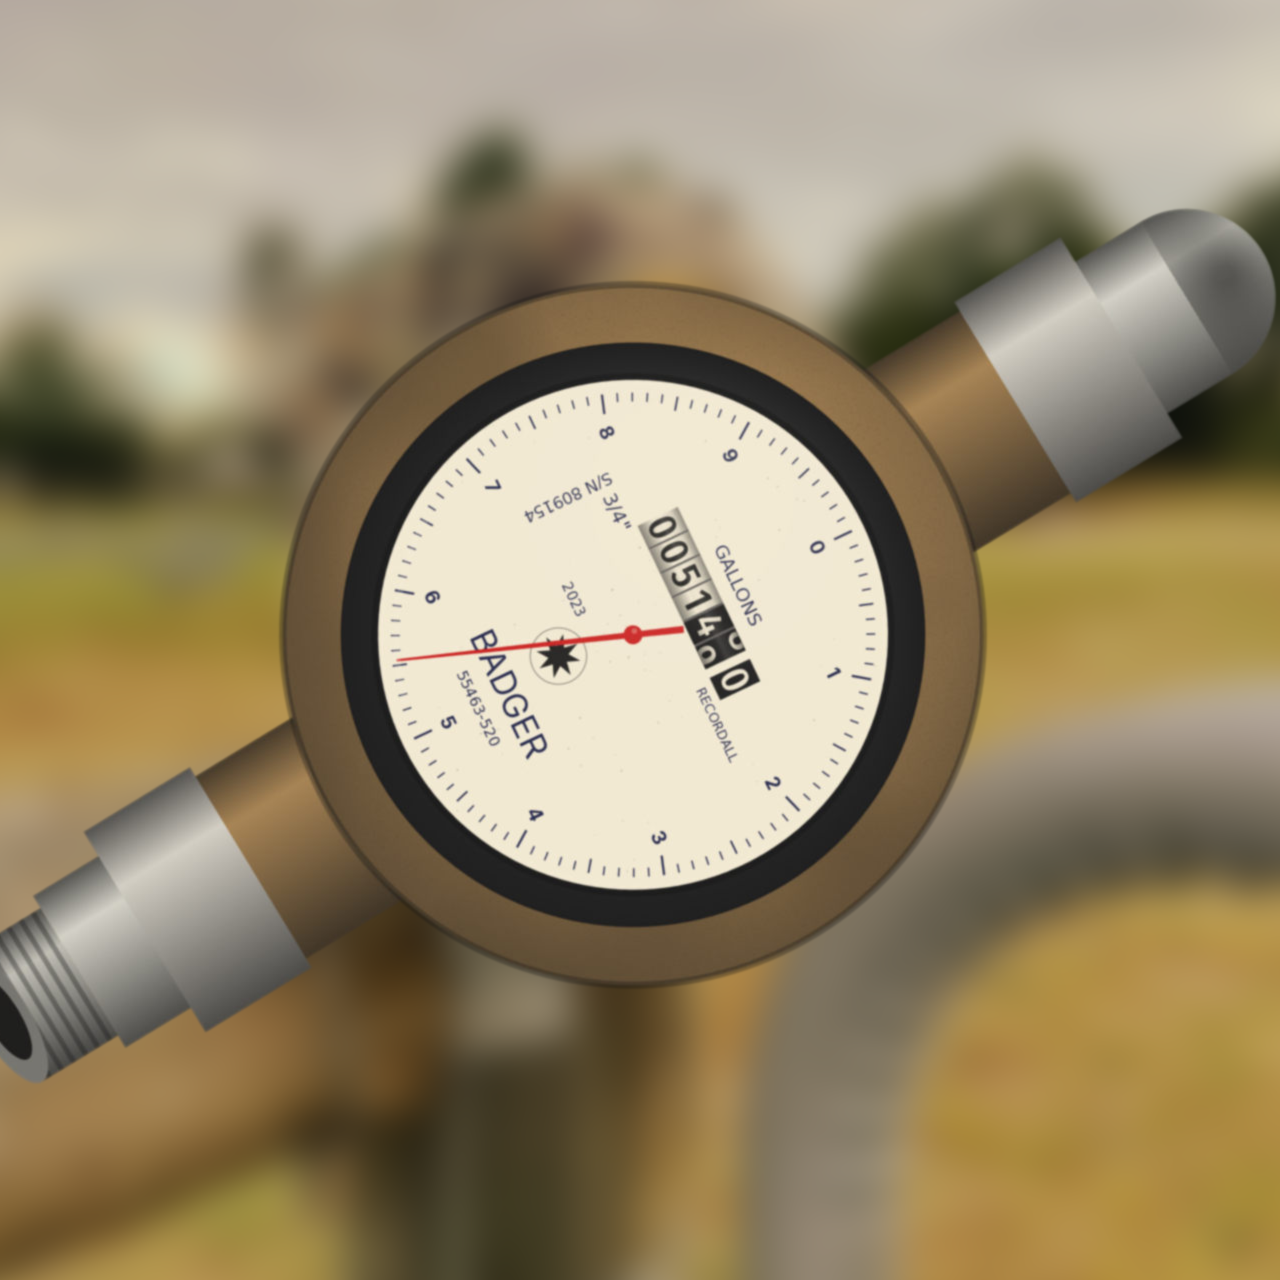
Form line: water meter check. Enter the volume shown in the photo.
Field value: 51485.5 gal
